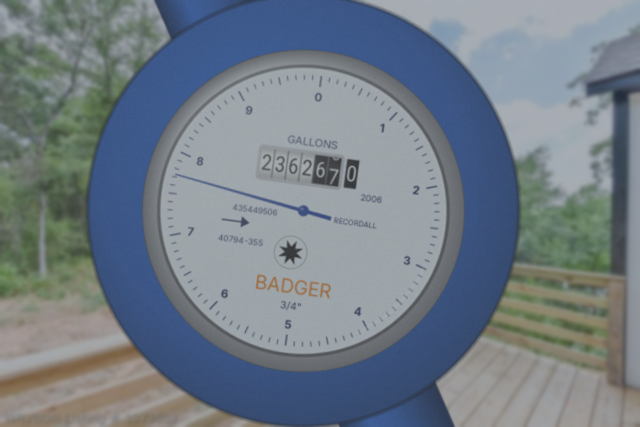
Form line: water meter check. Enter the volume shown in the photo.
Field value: 2362667.7 gal
